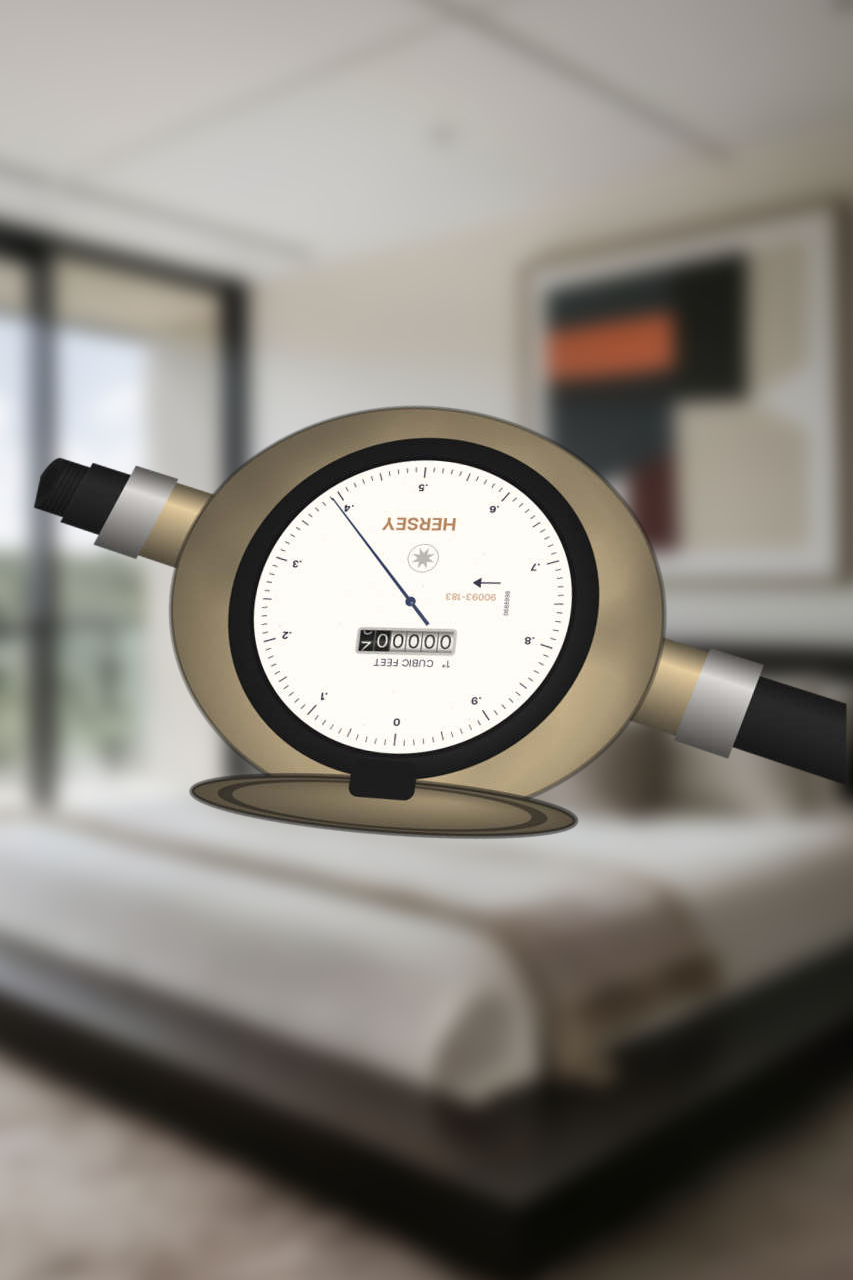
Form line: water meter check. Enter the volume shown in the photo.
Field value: 2.39 ft³
